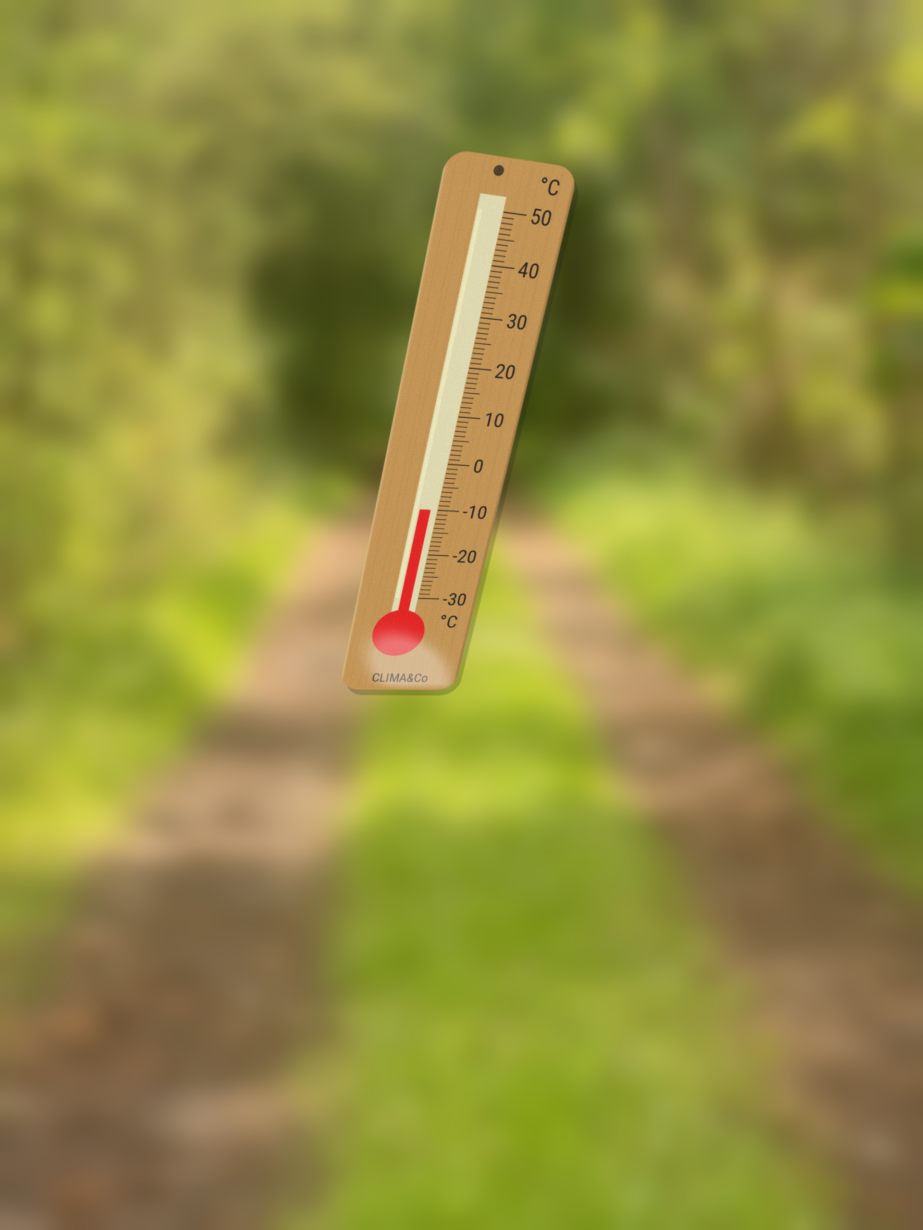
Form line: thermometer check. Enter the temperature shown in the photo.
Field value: -10 °C
